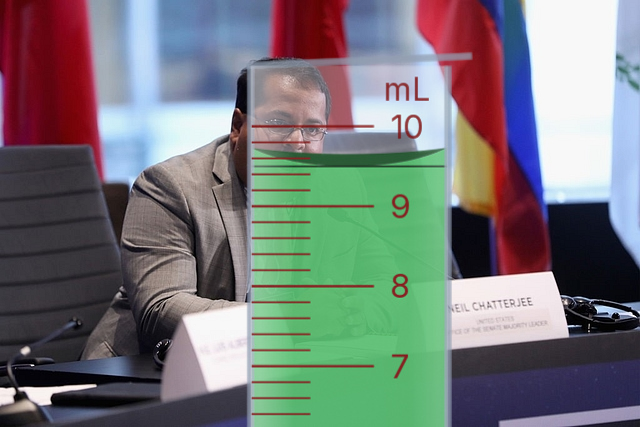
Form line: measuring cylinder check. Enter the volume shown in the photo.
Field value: 9.5 mL
